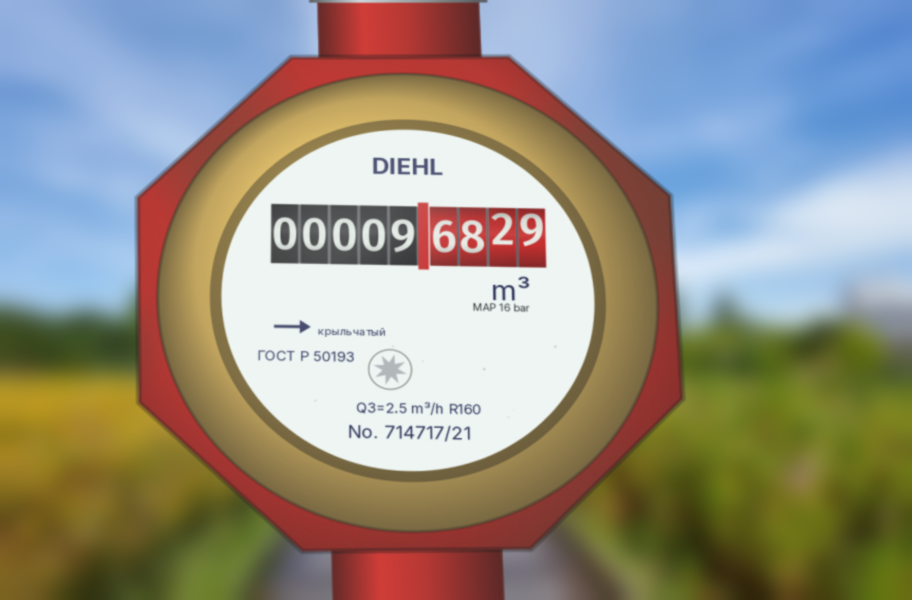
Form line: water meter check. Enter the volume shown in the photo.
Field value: 9.6829 m³
